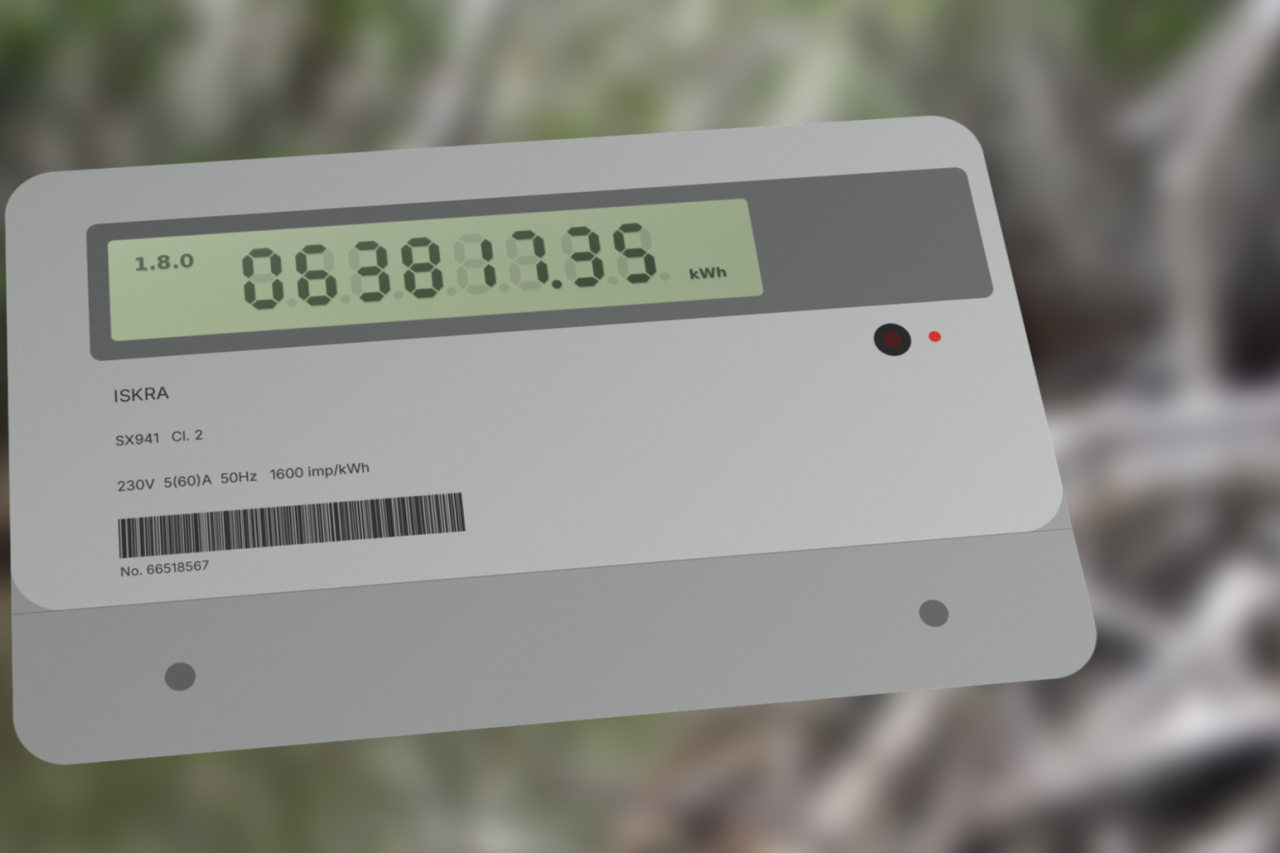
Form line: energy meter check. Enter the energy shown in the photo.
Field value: 63817.35 kWh
